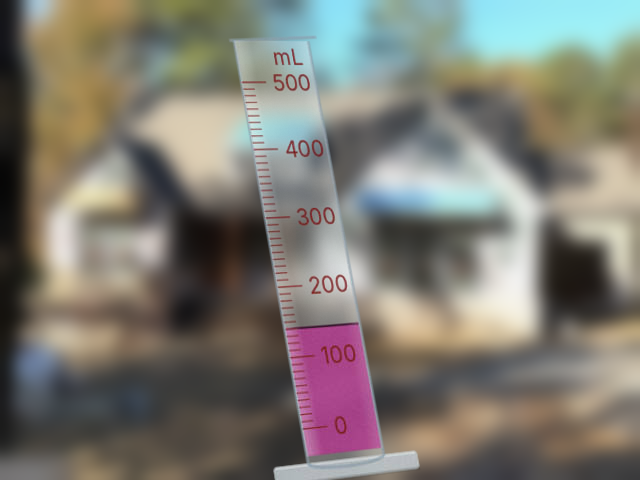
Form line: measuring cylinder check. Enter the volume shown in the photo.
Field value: 140 mL
